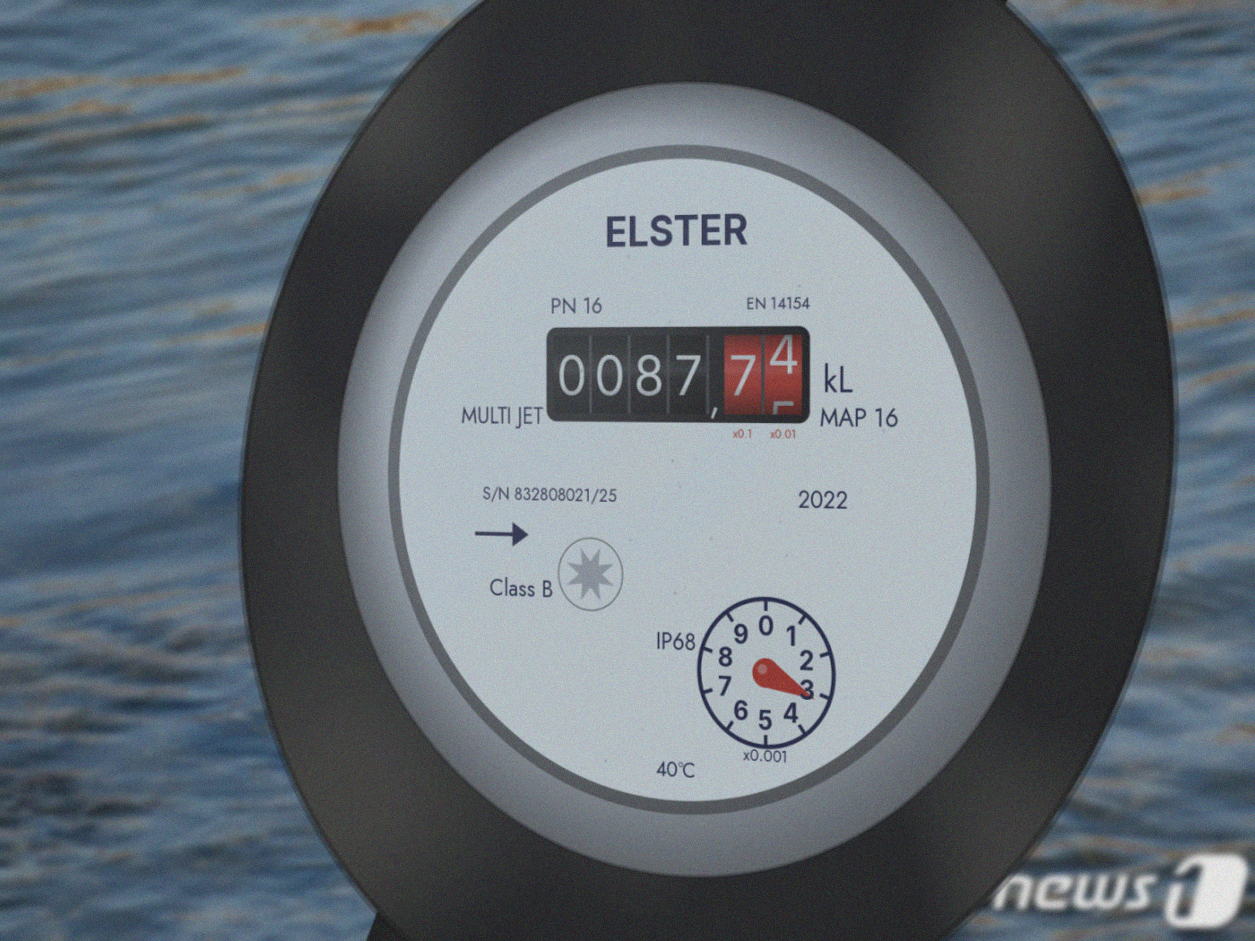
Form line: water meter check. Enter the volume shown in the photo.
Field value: 87.743 kL
